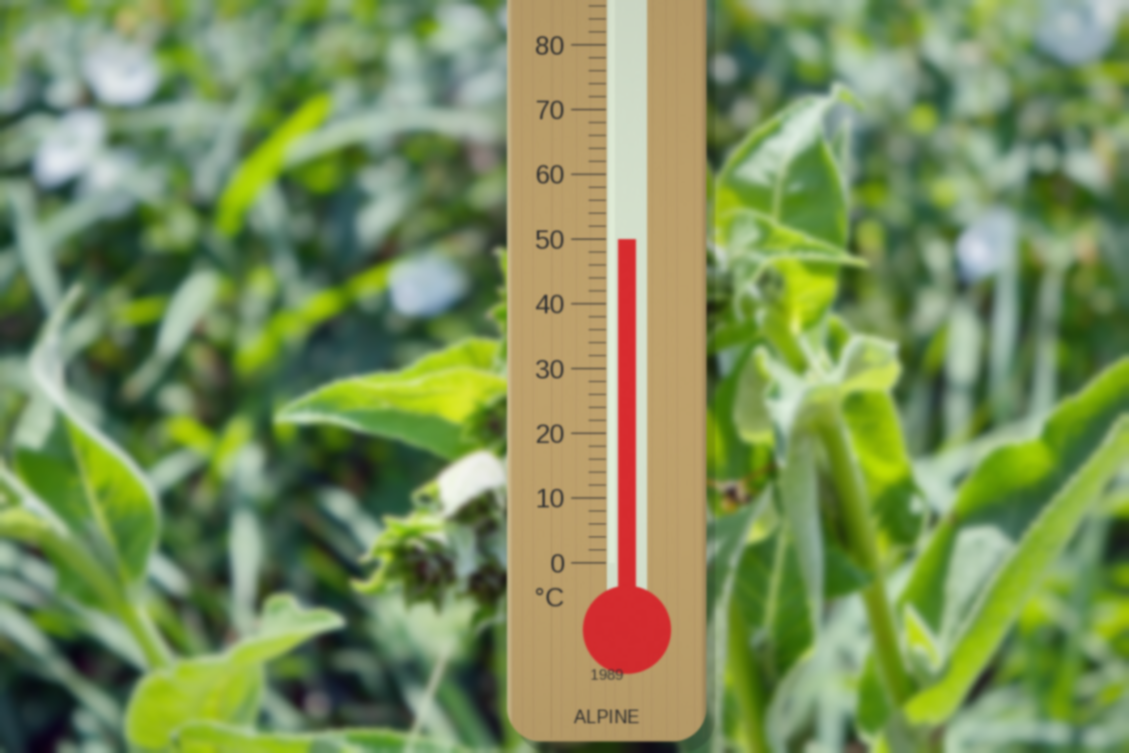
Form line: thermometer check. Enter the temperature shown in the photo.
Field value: 50 °C
